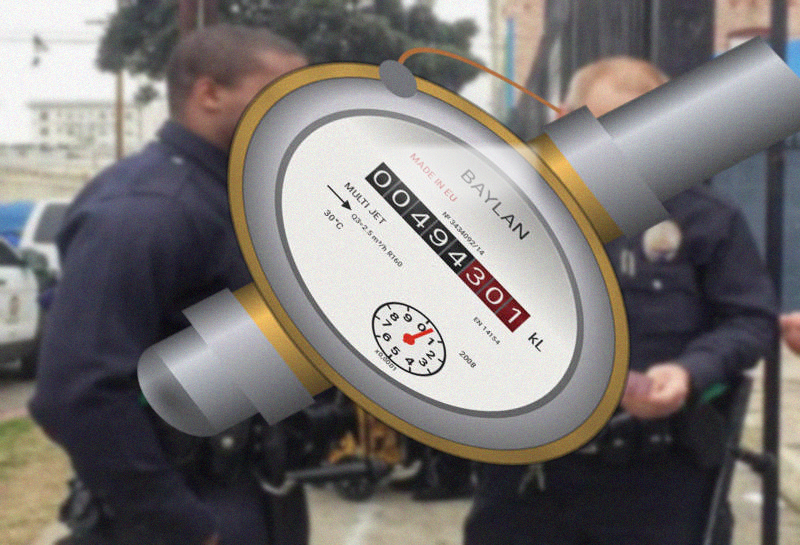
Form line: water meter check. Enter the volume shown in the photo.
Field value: 494.3010 kL
